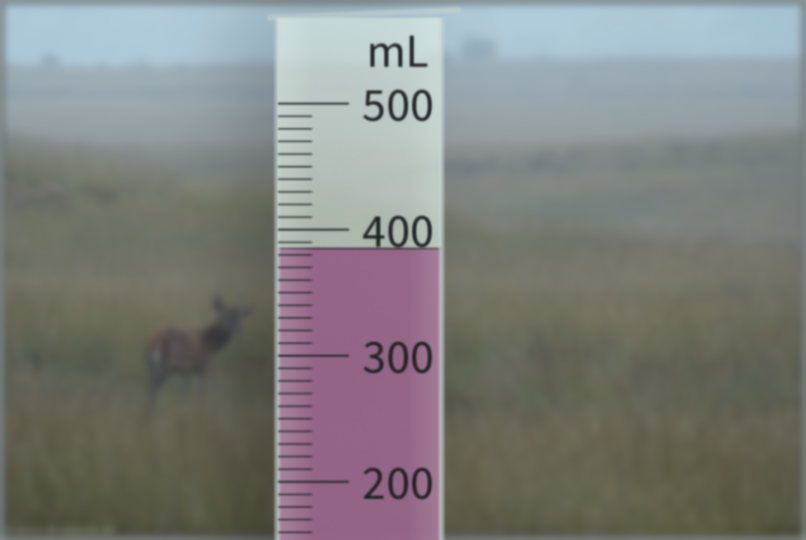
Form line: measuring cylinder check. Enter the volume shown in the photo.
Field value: 385 mL
